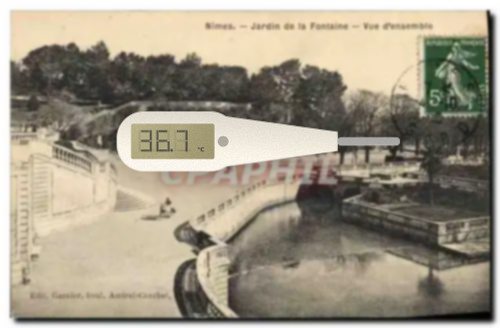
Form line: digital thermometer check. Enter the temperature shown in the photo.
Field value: 36.7 °C
